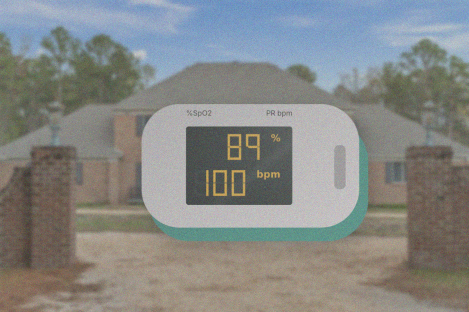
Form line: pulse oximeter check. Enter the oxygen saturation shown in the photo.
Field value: 89 %
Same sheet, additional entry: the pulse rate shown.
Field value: 100 bpm
